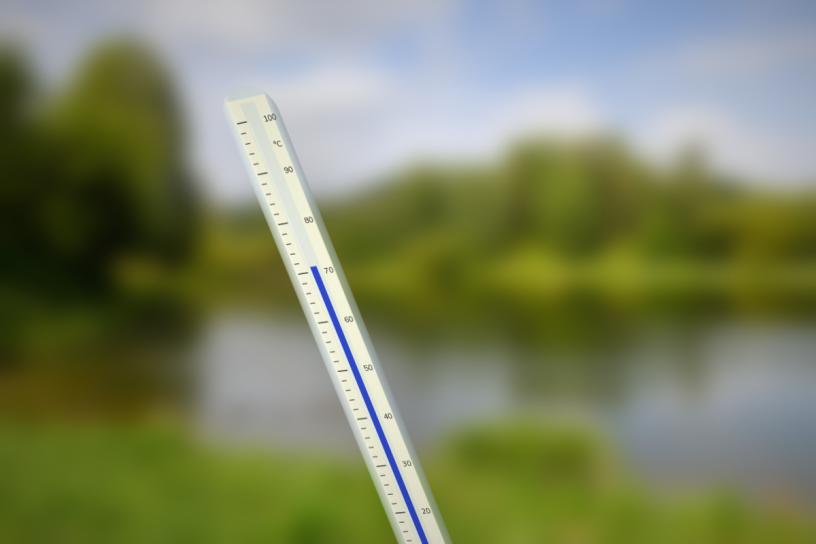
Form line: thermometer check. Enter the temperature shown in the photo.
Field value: 71 °C
